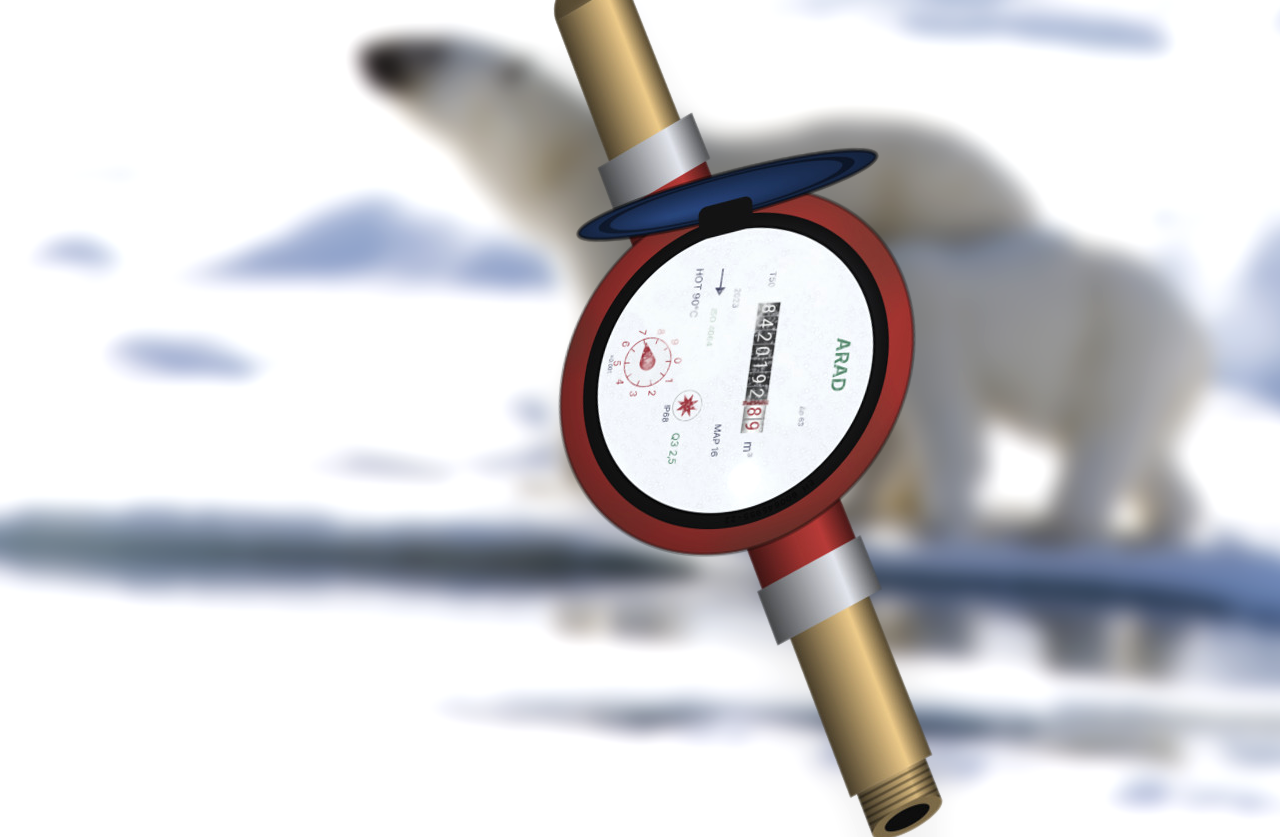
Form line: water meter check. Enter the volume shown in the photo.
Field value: 8420192.897 m³
